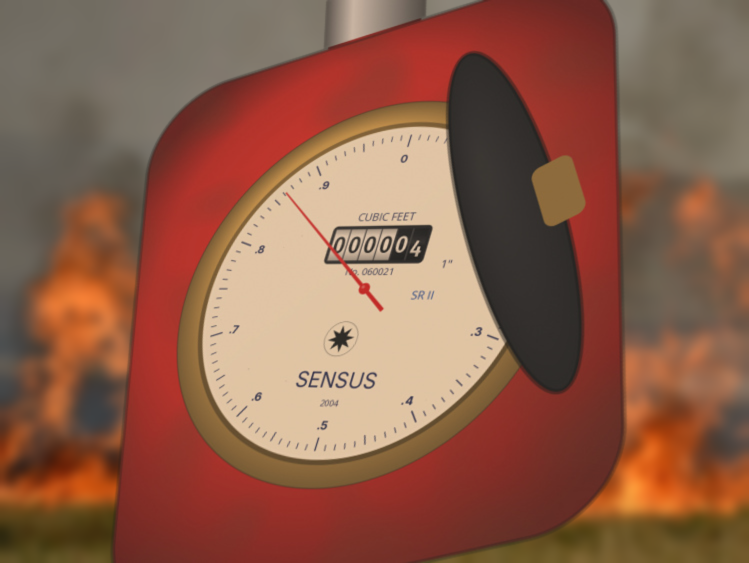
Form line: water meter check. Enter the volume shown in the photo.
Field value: 3.86 ft³
